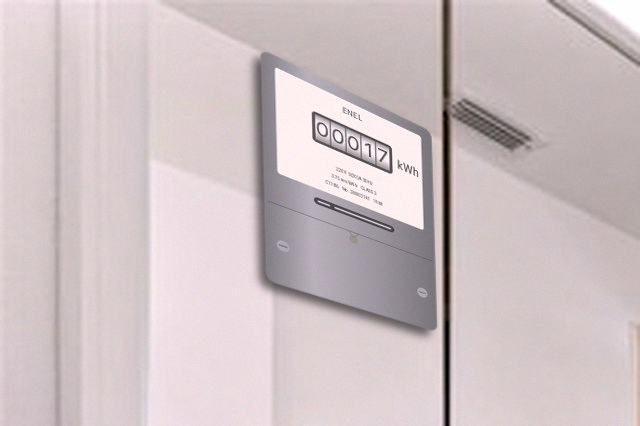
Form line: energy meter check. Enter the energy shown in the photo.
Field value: 17 kWh
